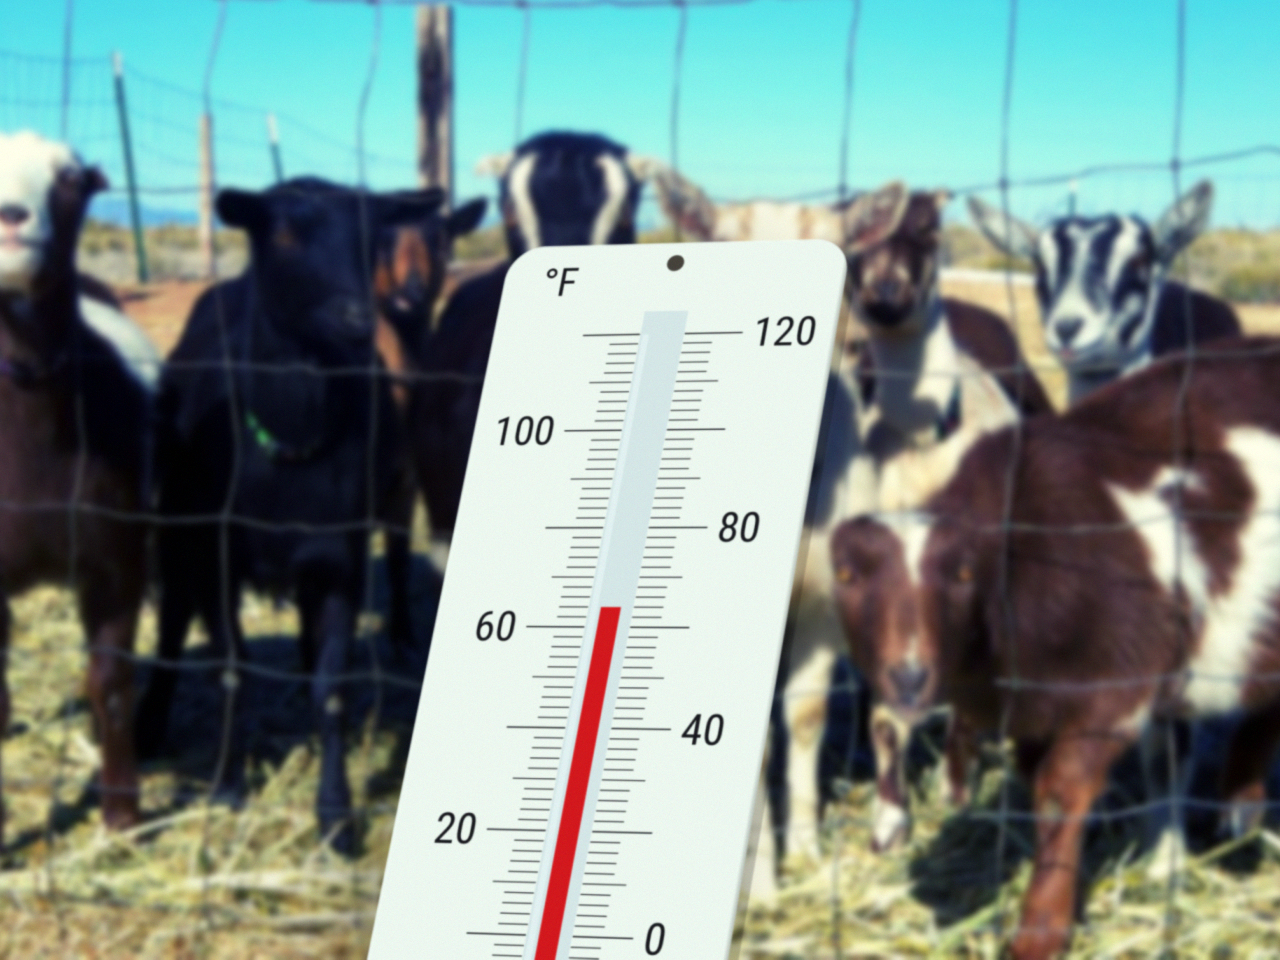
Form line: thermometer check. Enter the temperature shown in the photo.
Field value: 64 °F
